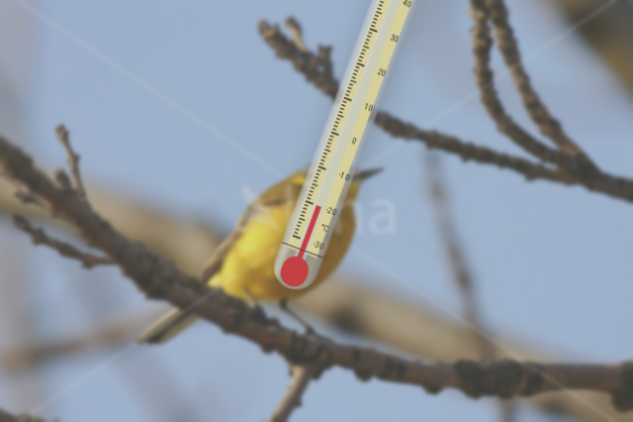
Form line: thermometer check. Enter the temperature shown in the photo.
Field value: -20 °C
